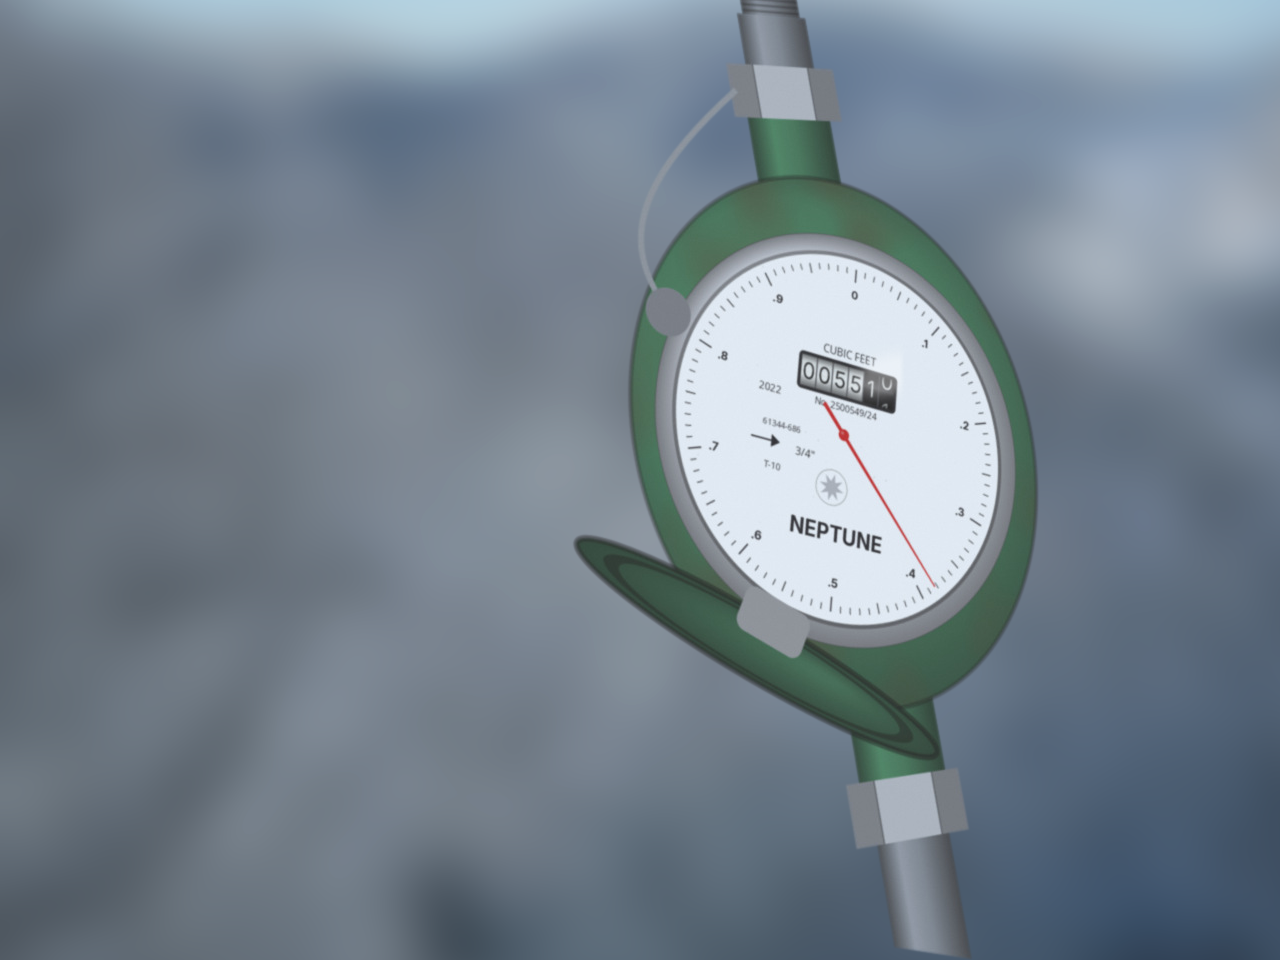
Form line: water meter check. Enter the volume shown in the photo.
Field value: 5510.38 ft³
